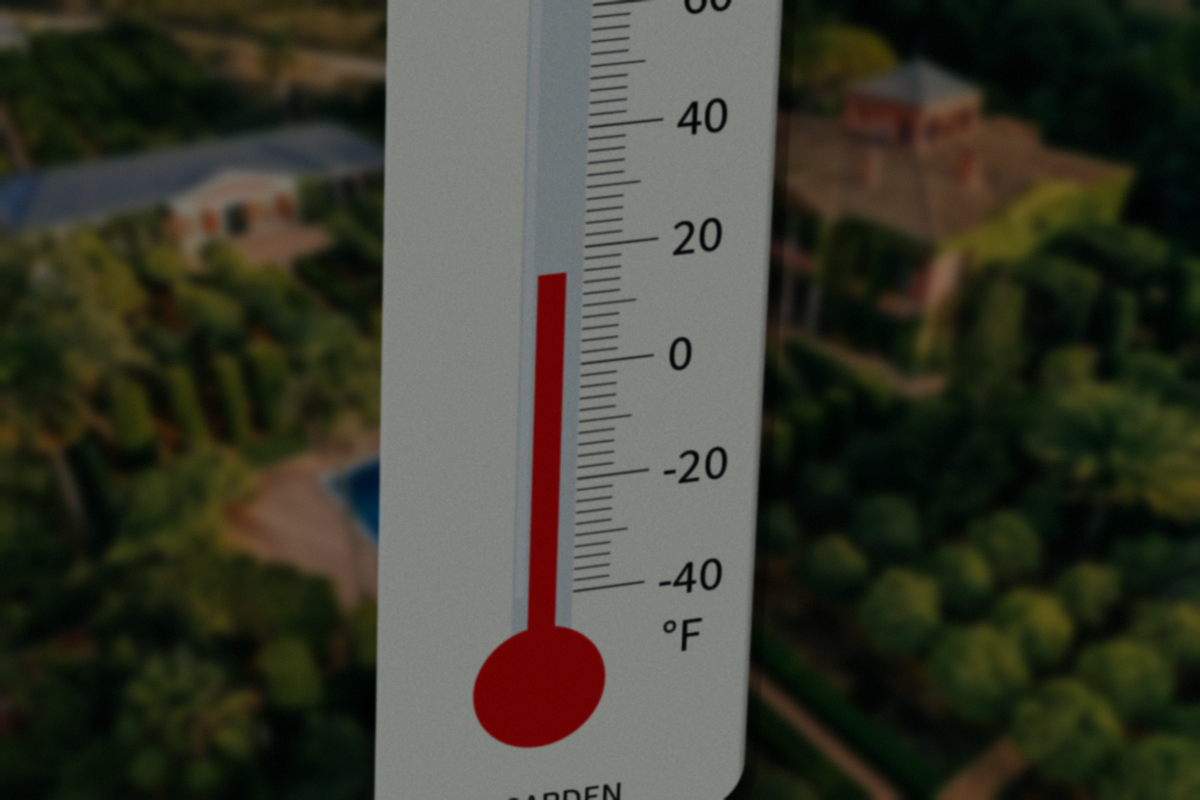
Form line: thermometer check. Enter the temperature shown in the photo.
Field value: 16 °F
